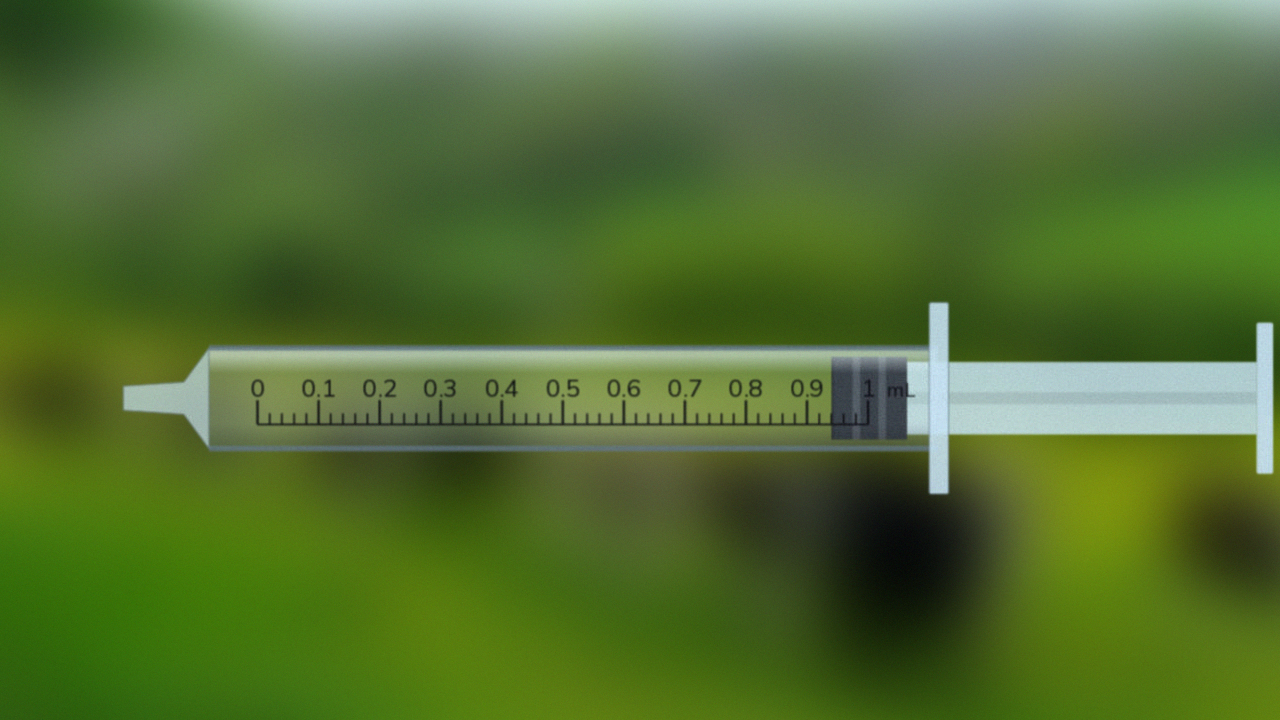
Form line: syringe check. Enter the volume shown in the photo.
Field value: 0.94 mL
